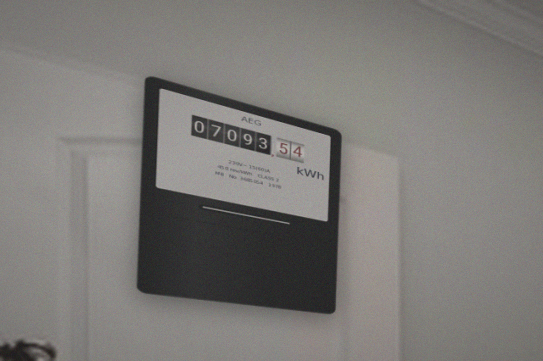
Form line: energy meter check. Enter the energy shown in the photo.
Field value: 7093.54 kWh
